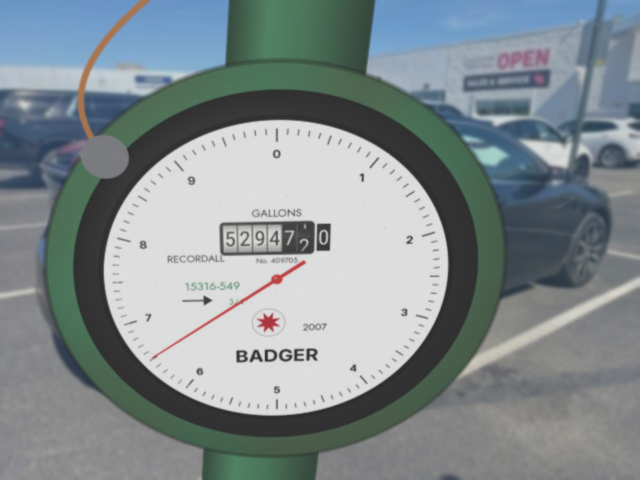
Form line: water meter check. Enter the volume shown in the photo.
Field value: 5294716.5 gal
